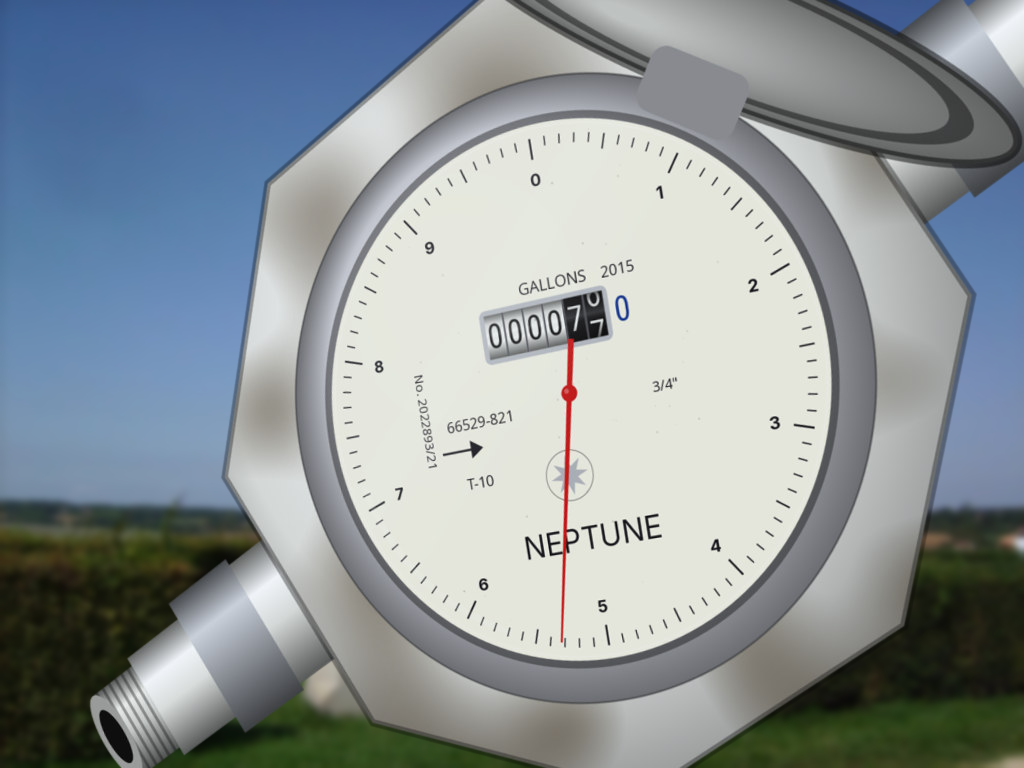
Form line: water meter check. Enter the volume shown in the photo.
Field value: 765.3 gal
